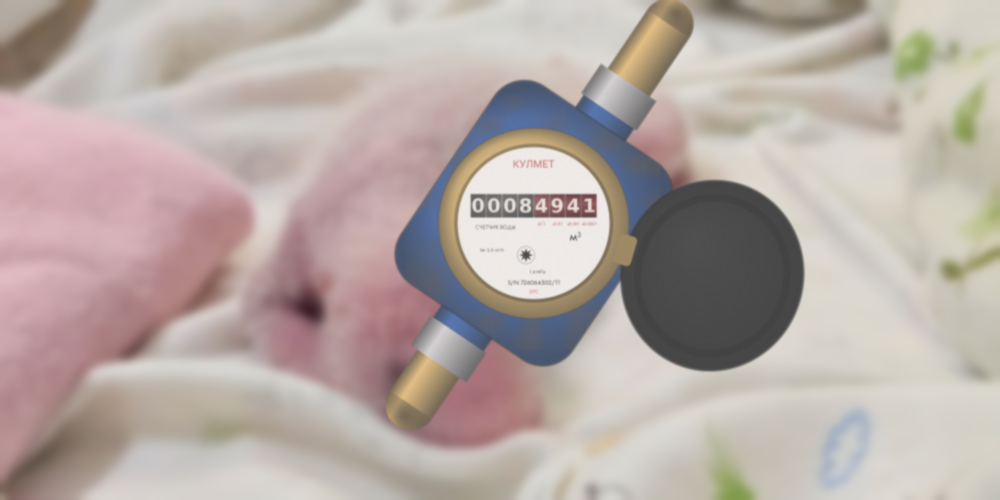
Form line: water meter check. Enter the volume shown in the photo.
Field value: 8.4941 m³
